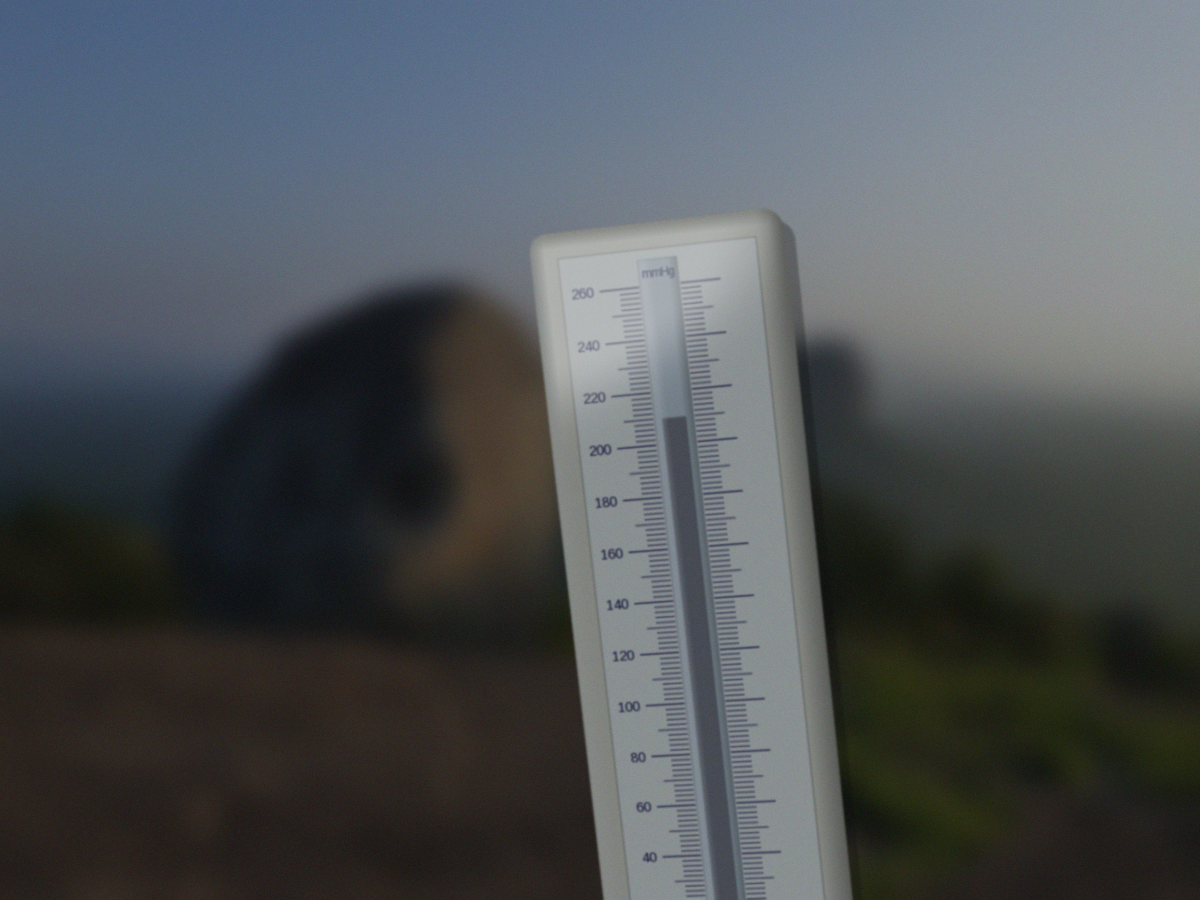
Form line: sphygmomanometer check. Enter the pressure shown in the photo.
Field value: 210 mmHg
